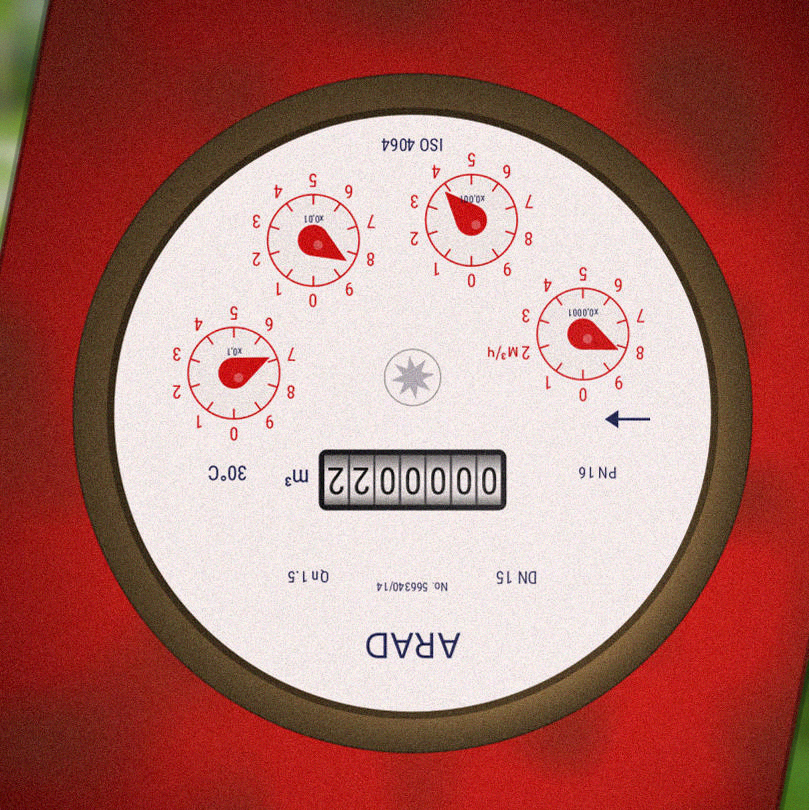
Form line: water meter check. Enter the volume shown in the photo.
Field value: 22.6838 m³
